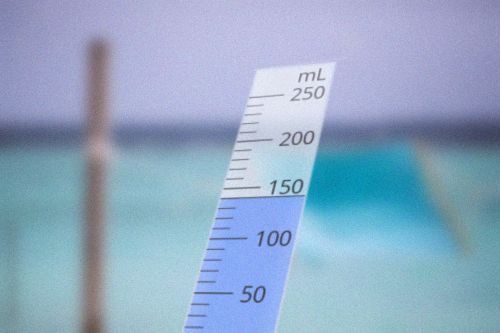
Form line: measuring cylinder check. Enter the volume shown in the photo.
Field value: 140 mL
